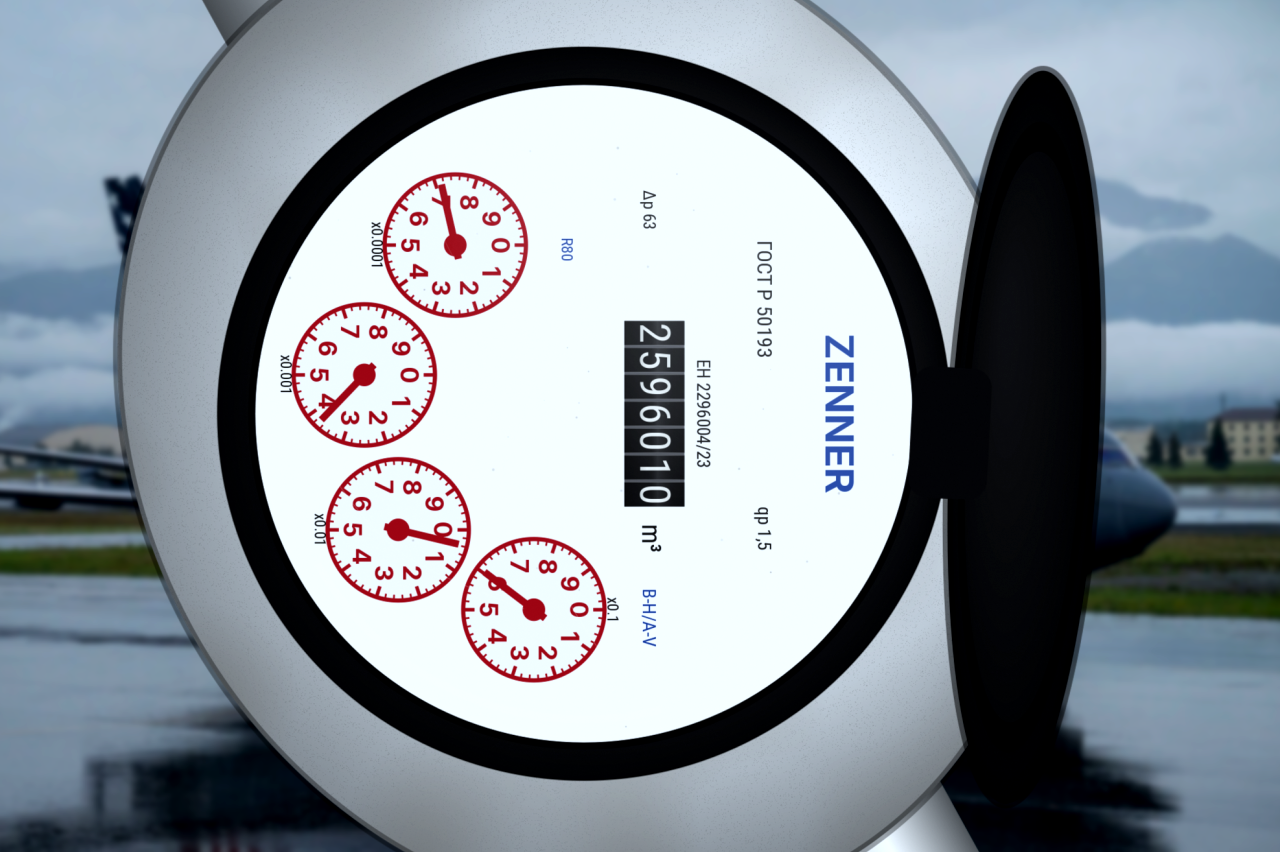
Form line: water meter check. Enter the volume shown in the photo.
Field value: 2596010.6037 m³
